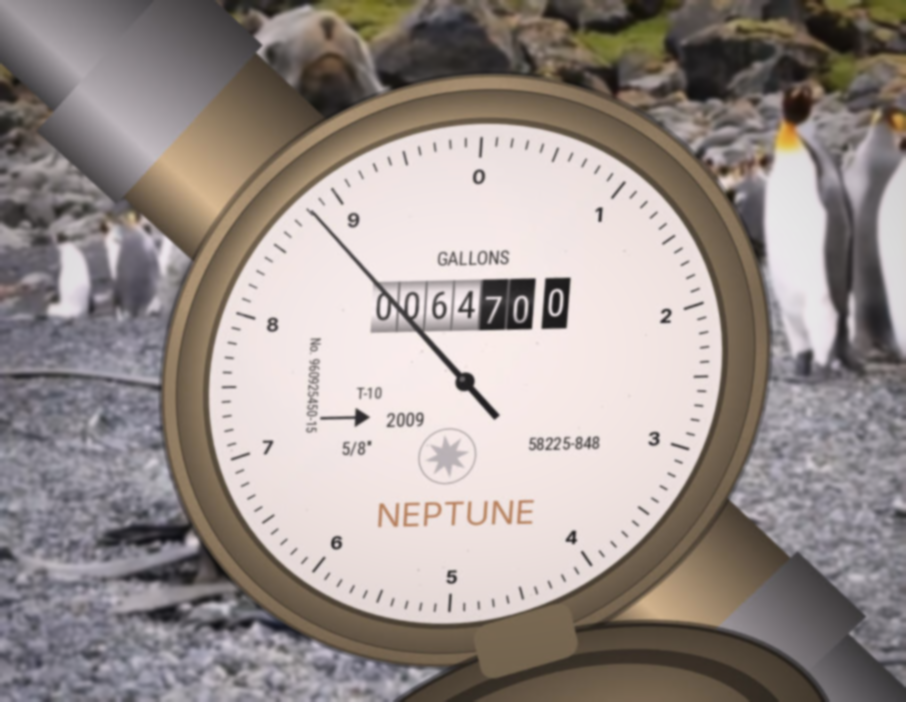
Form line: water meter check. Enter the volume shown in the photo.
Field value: 64698.8 gal
